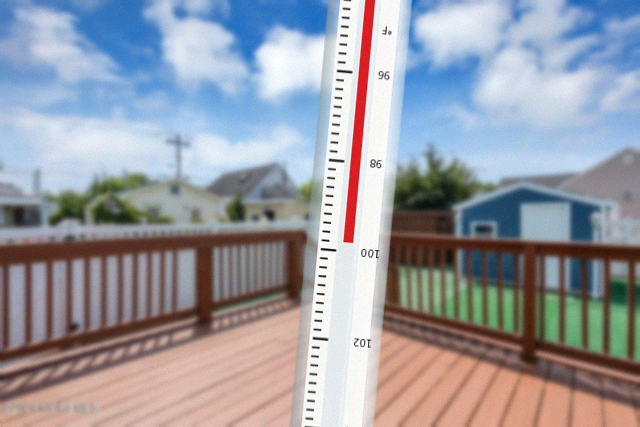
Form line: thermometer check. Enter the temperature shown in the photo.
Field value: 99.8 °F
